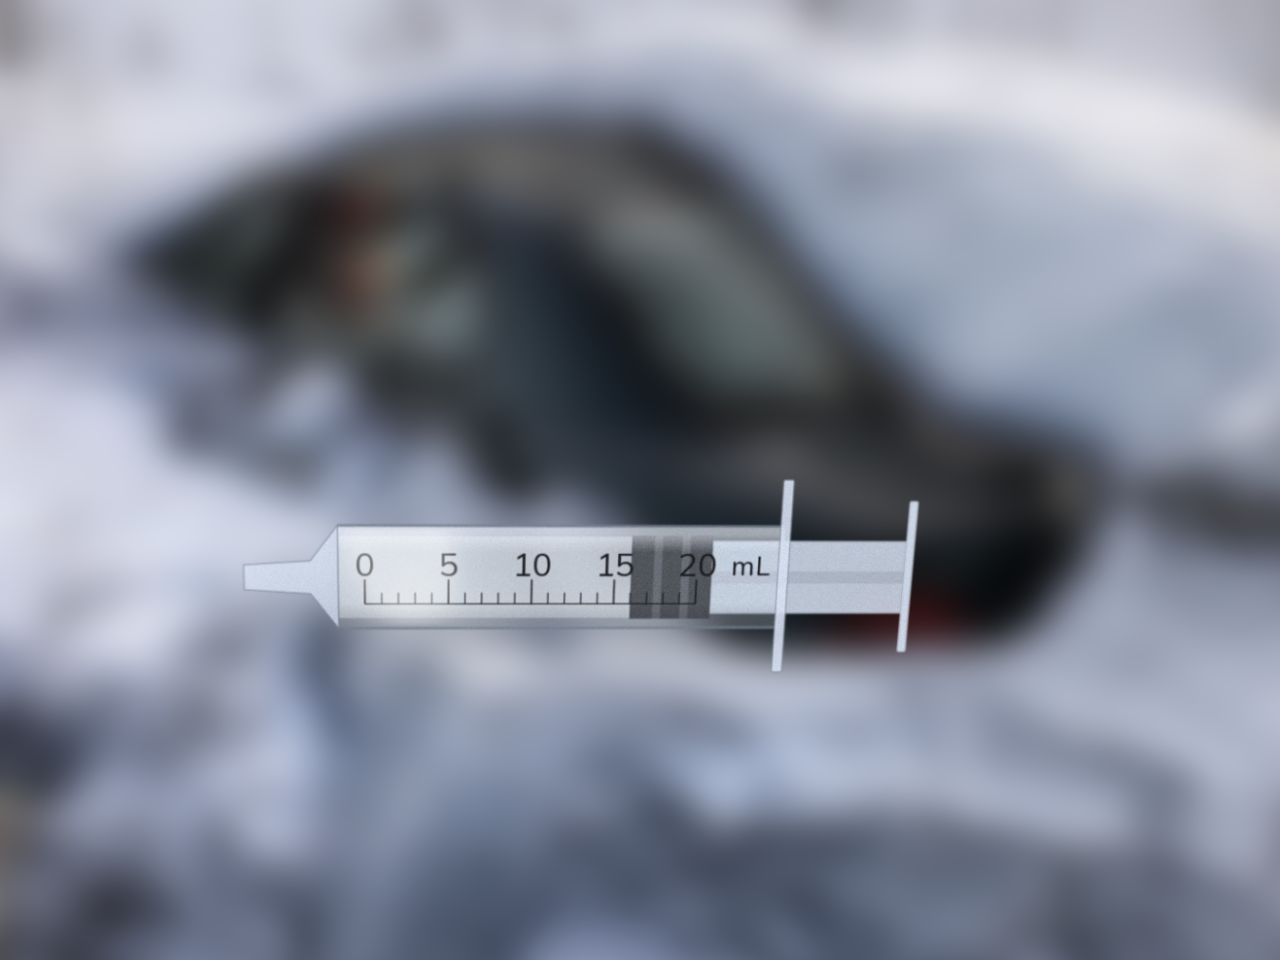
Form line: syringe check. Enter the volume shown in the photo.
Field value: 16 mL
